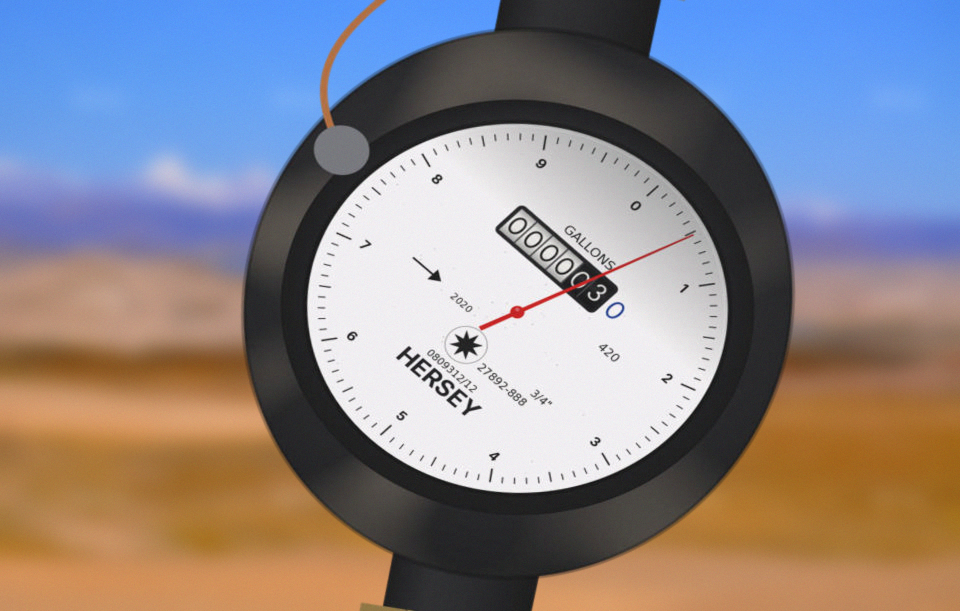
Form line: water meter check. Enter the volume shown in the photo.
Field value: 30.5 gal
